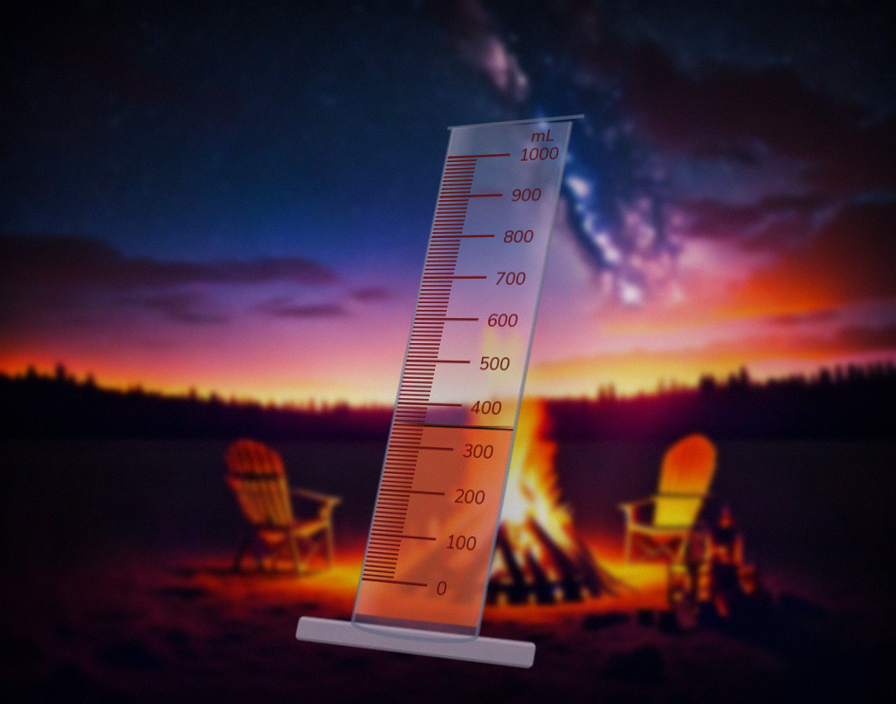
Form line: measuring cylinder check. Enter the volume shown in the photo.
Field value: 350 mL
